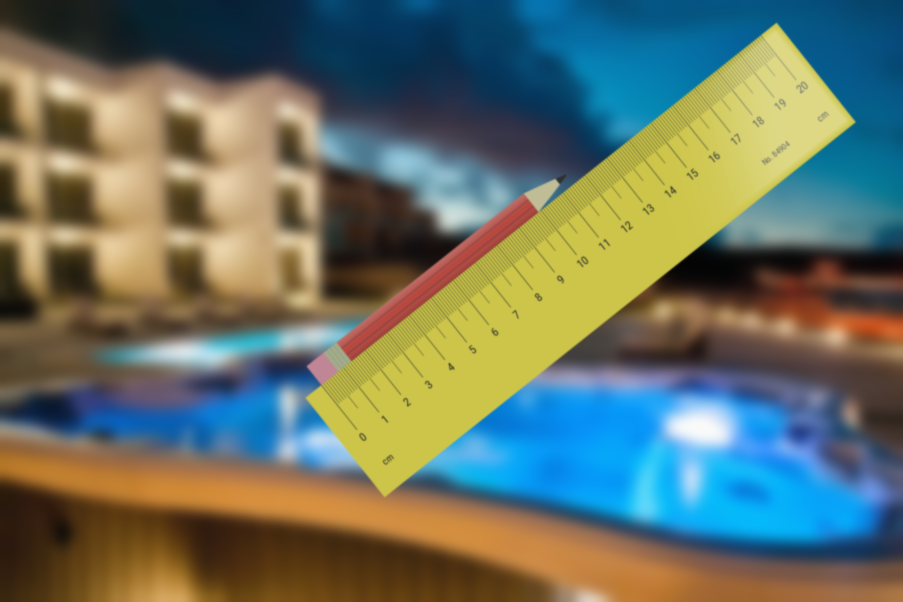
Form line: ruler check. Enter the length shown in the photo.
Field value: 11.5 cm
